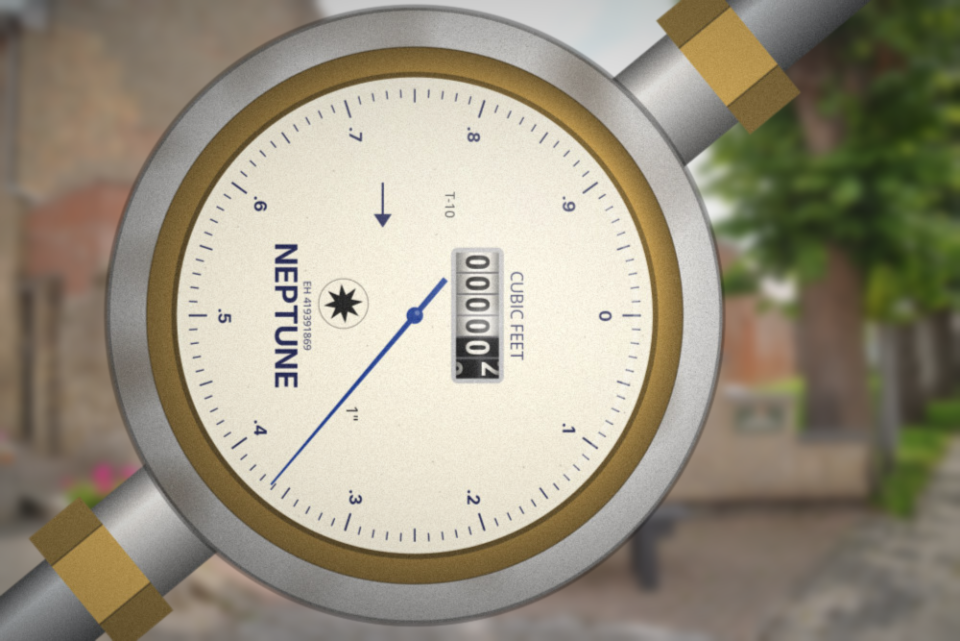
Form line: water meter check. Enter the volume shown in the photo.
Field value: 2.36 ft³
